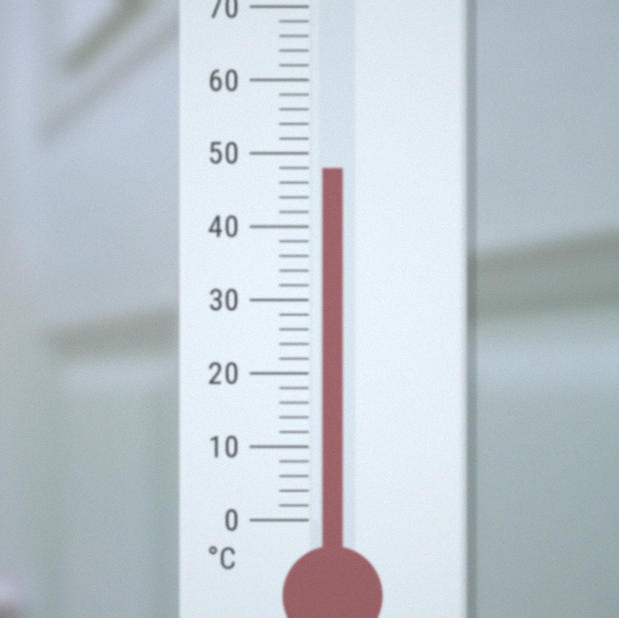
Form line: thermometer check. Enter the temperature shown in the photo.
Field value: 48 °C
